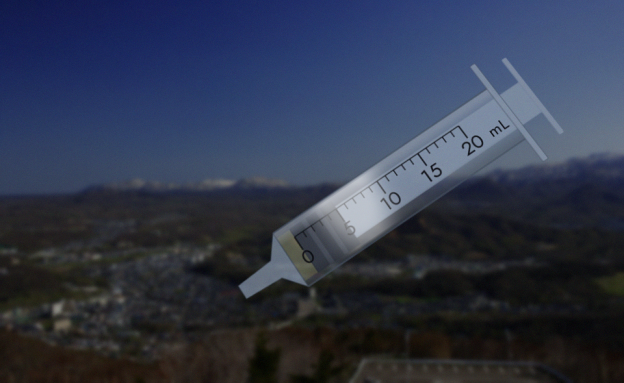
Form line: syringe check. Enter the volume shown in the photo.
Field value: 0 mL
